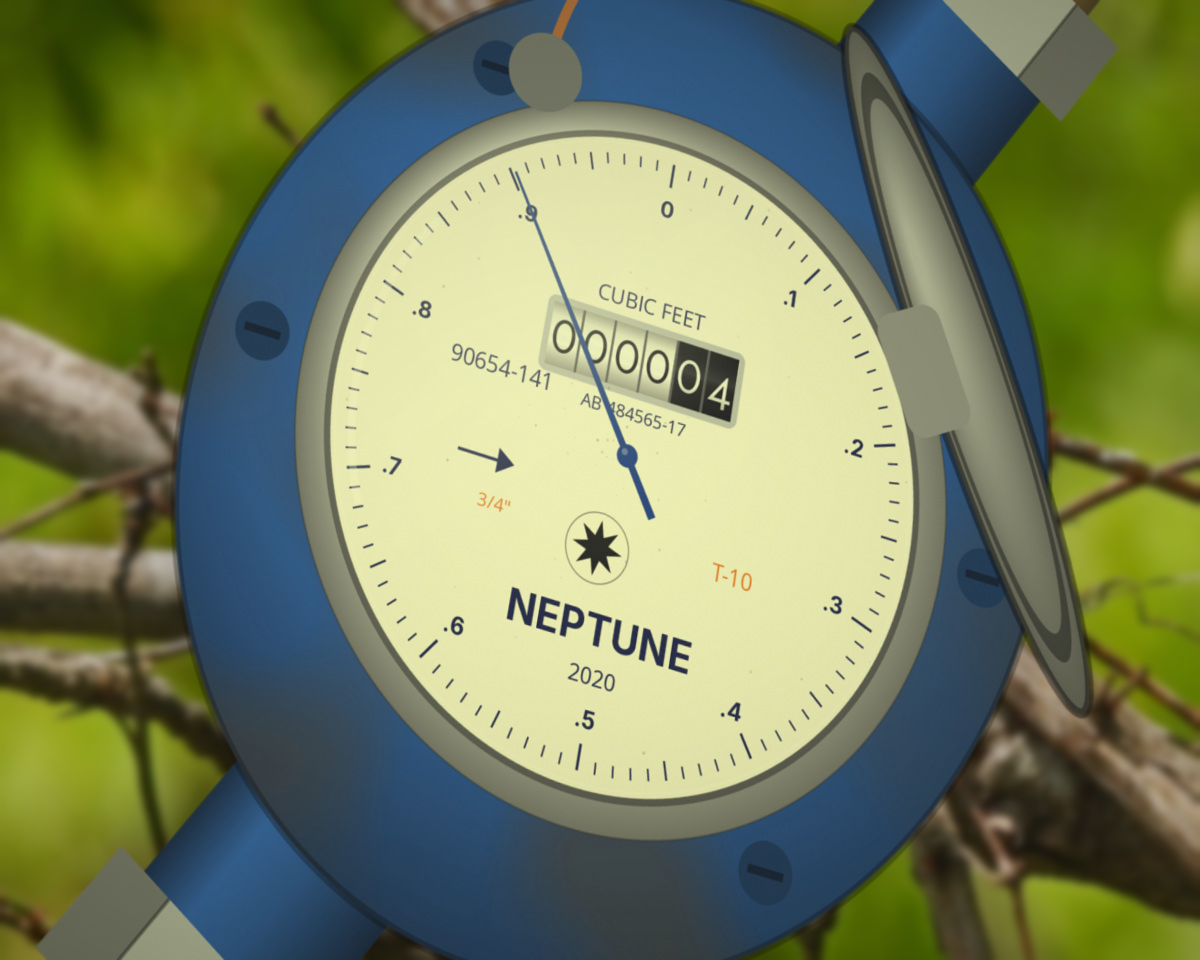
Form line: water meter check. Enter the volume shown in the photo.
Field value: 3.90 ft³
